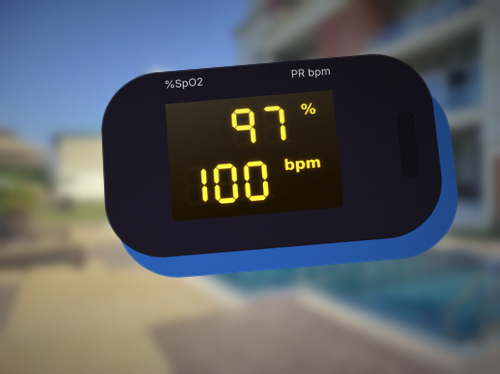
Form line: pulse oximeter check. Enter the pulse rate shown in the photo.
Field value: 100 bpm
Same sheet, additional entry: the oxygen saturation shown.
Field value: 97 %
